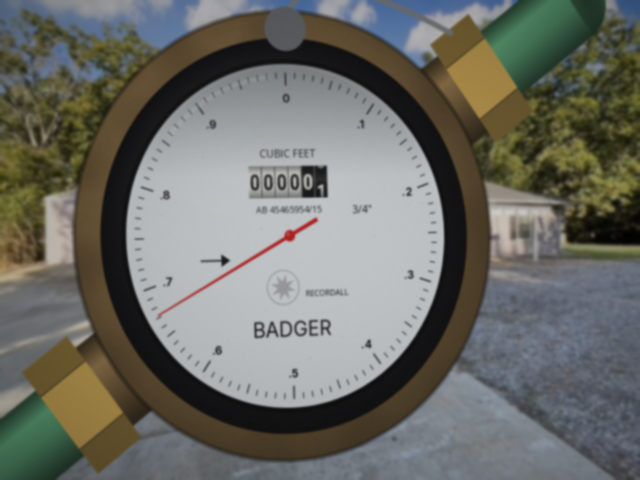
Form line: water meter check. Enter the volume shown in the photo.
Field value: 0.67 ft³
